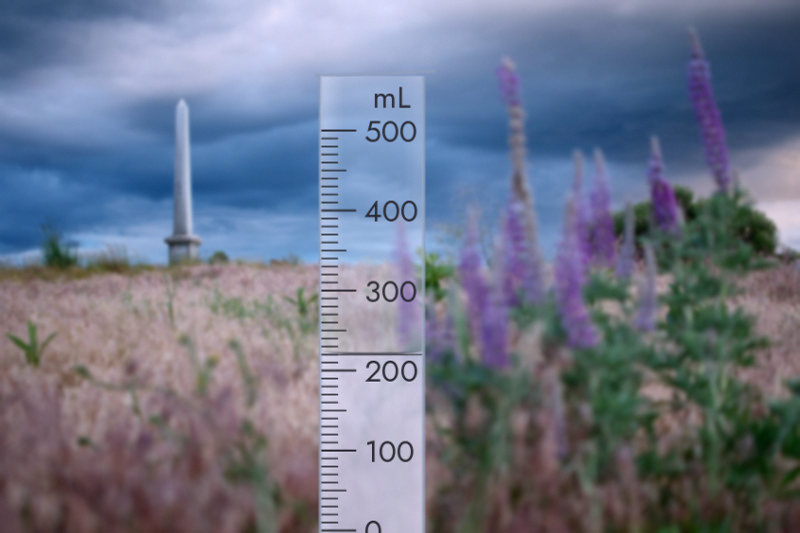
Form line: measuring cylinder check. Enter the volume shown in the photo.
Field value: 220 mL
